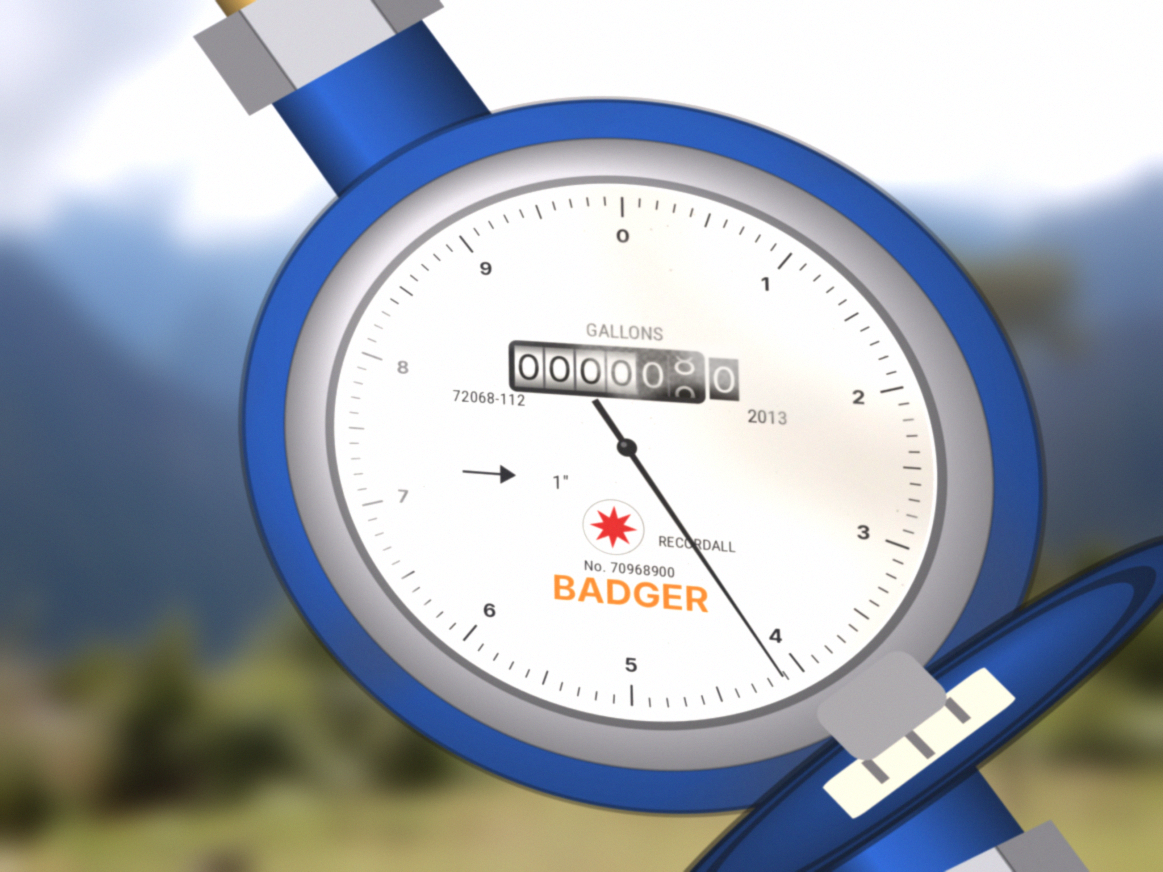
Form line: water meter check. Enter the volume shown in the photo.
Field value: 84.1 gal
